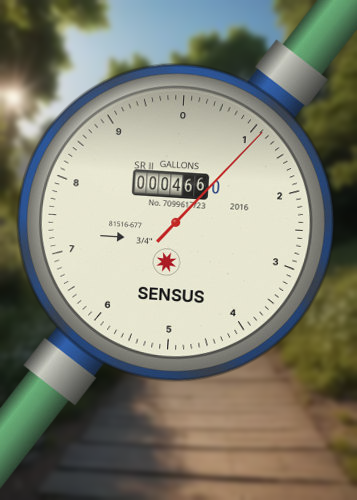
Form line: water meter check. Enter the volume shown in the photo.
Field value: 4661.1 gal
